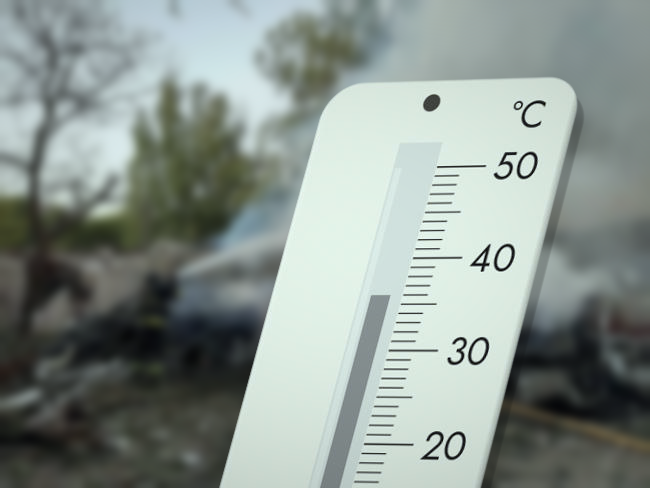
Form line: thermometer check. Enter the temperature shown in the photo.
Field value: 36 °C
